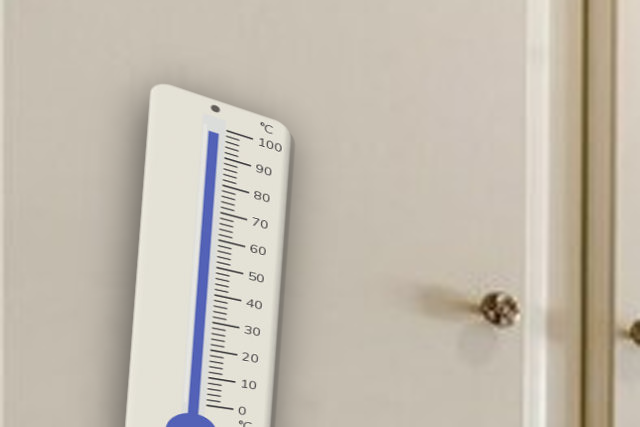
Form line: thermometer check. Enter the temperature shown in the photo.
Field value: 98 °C
